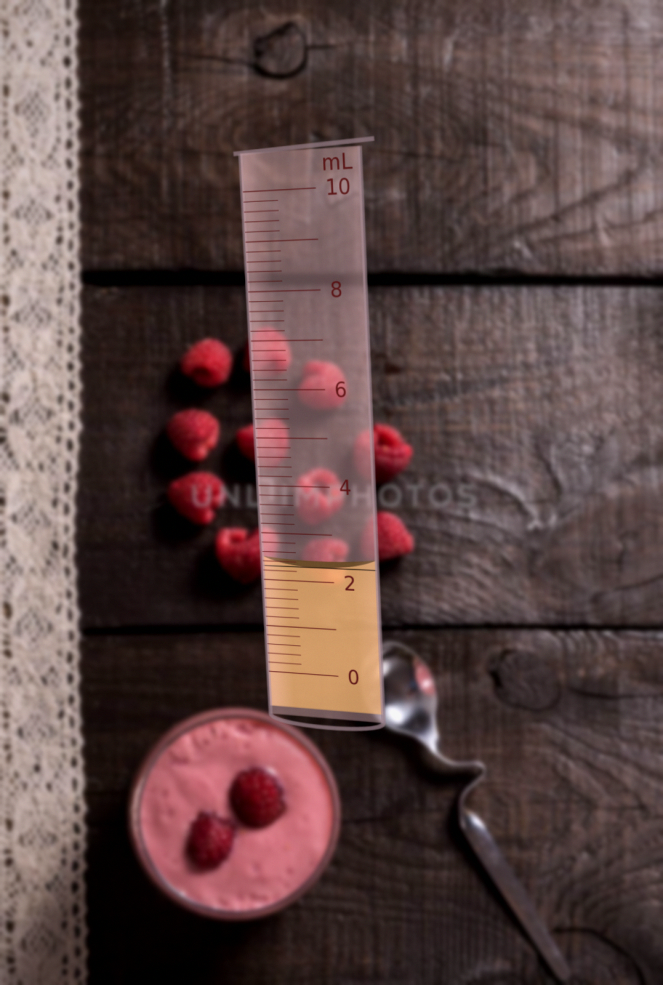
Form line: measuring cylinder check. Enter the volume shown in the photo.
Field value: 2.3 mL
